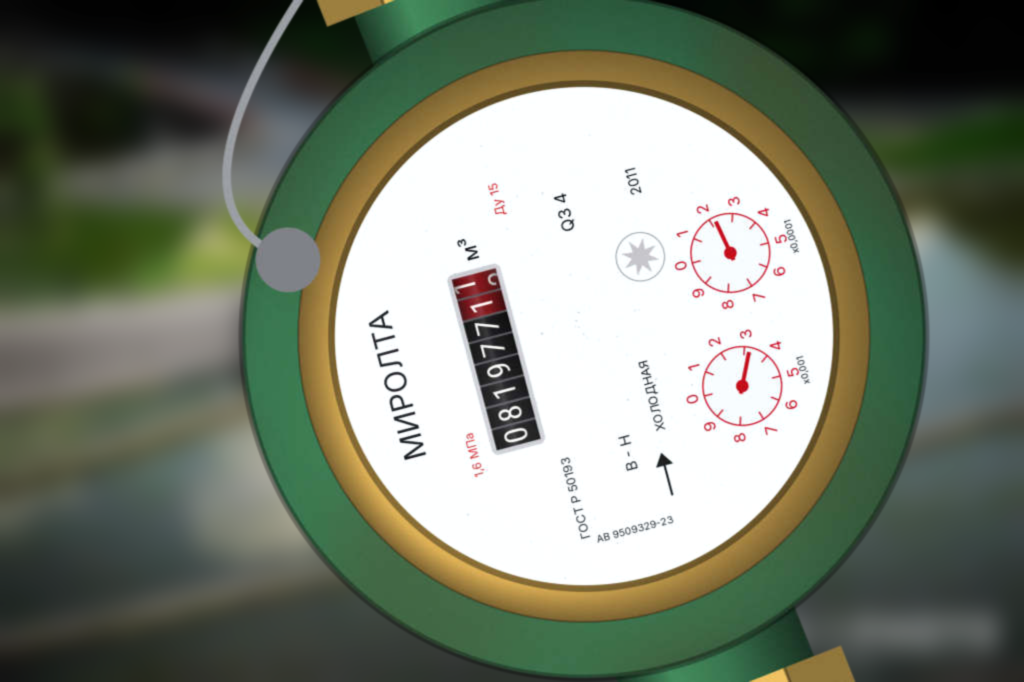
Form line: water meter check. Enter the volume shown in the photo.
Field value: 81977.1132 m³
